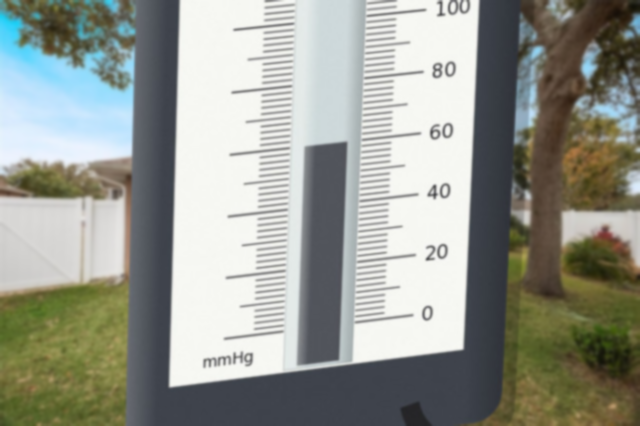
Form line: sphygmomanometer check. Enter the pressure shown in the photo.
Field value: 60 mmHg
